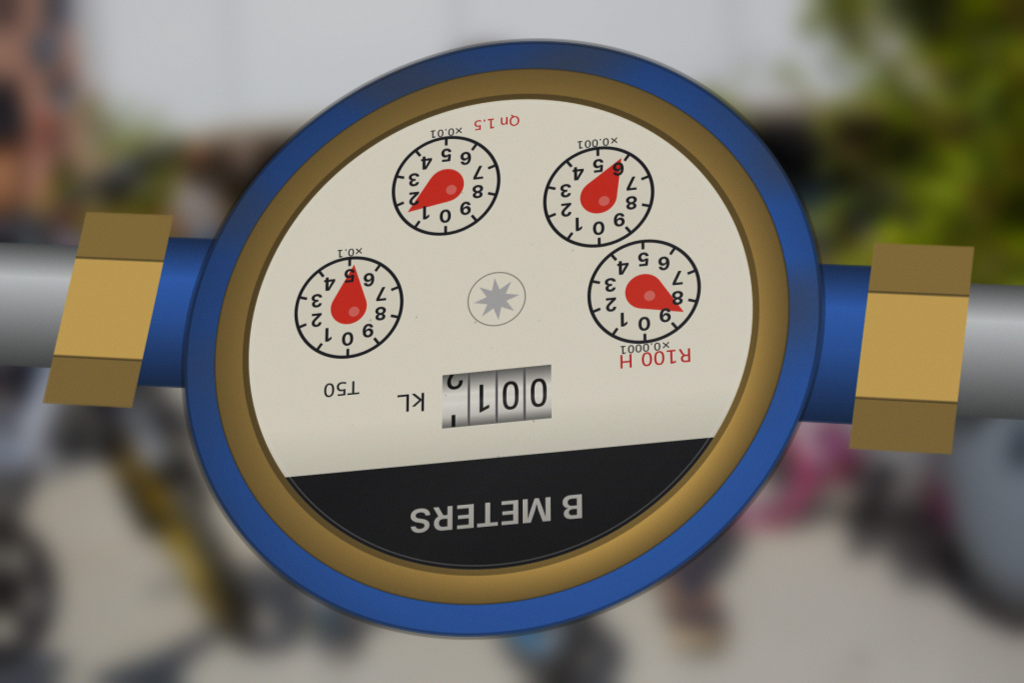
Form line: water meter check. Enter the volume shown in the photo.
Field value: 11.5158 kL
